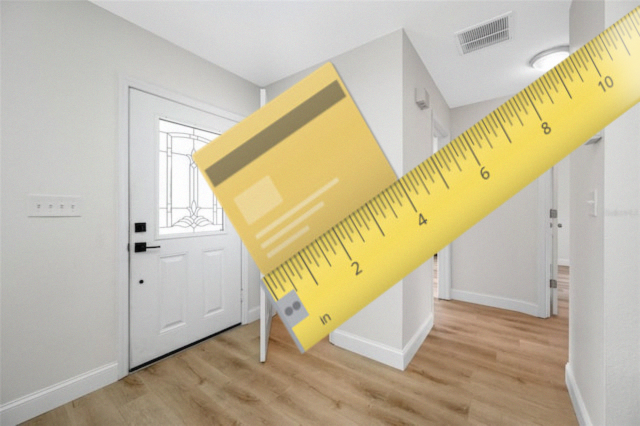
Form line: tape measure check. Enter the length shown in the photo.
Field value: 4 in
